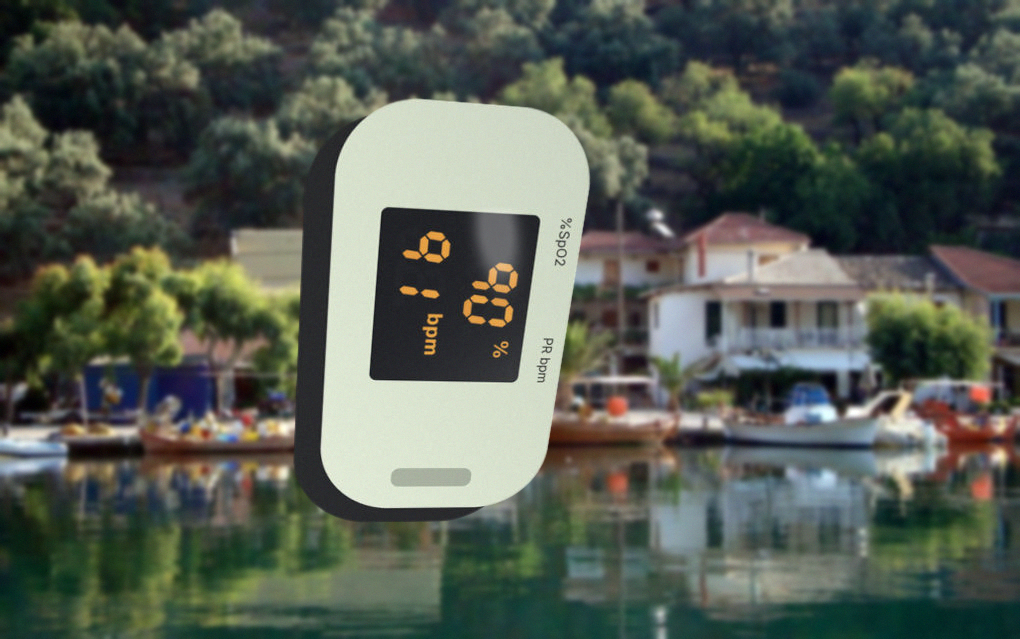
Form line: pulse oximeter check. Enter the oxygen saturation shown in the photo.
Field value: 90 %
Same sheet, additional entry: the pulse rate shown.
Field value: 91 bpm
